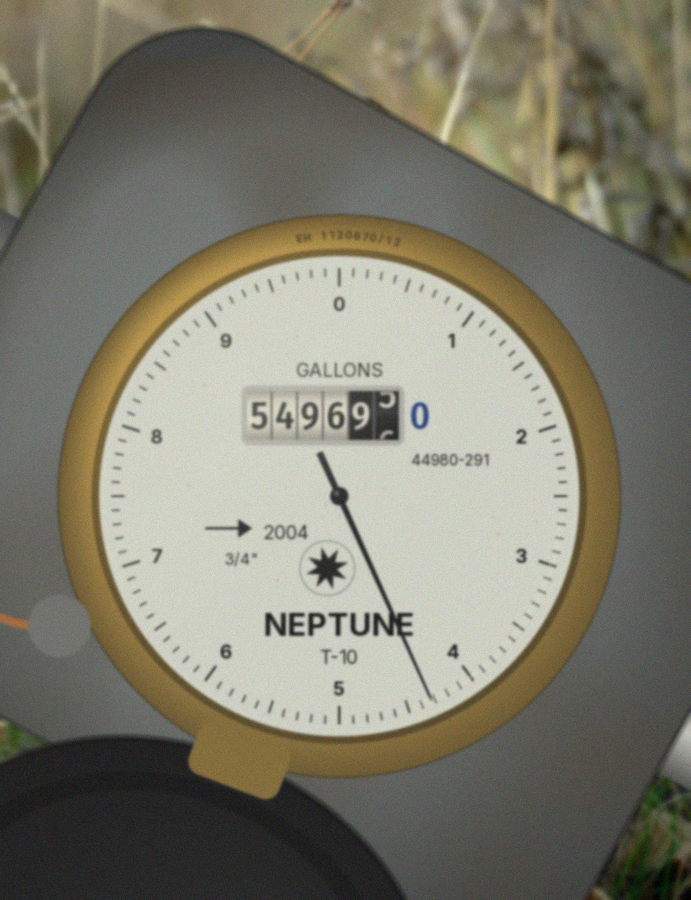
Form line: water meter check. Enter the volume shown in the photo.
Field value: 5496954.3 gal
